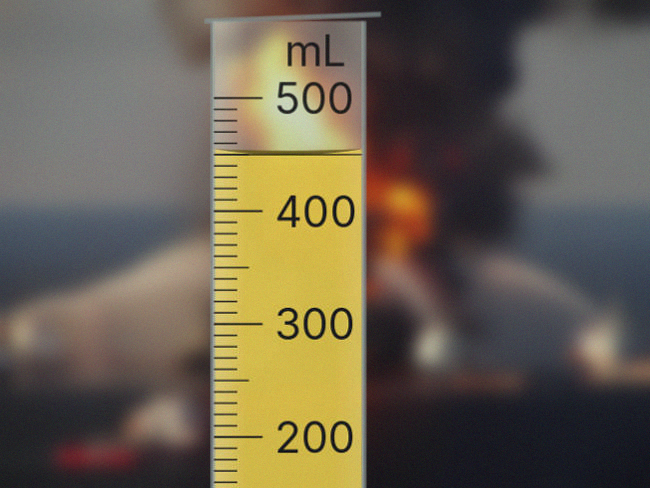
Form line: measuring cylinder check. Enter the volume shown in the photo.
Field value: 450 mL
